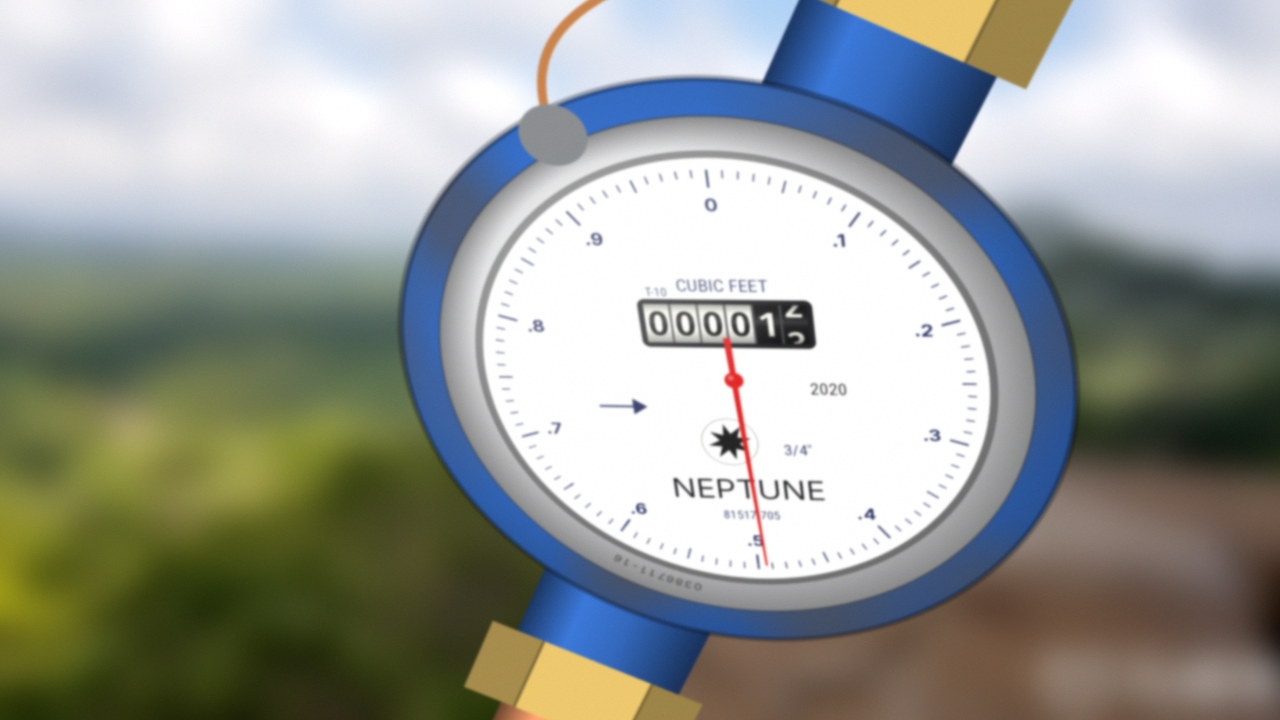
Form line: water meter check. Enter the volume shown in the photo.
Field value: 12.49 ft³
